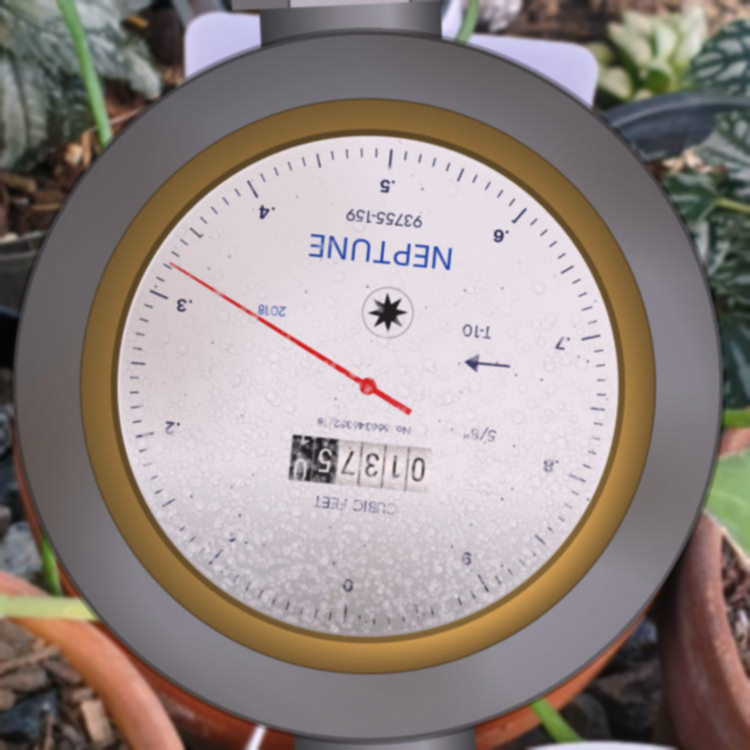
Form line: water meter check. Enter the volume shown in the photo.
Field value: 13750.32 ft³
